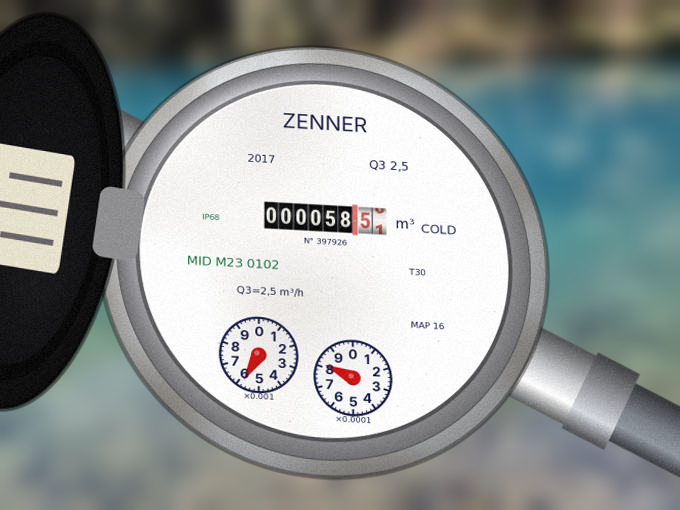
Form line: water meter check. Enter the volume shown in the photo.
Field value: 58.5058 m³
